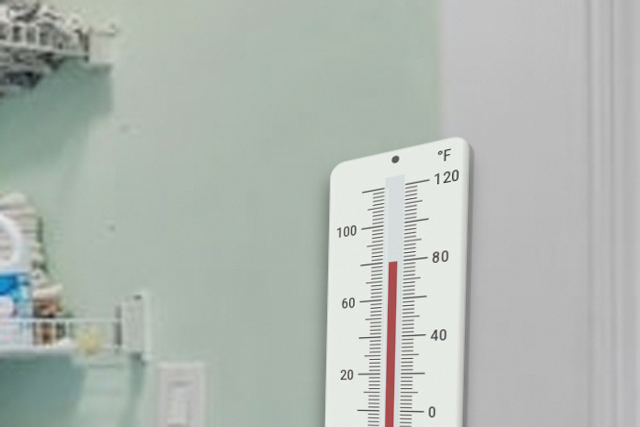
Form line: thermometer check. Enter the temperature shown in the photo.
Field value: 80 °F
